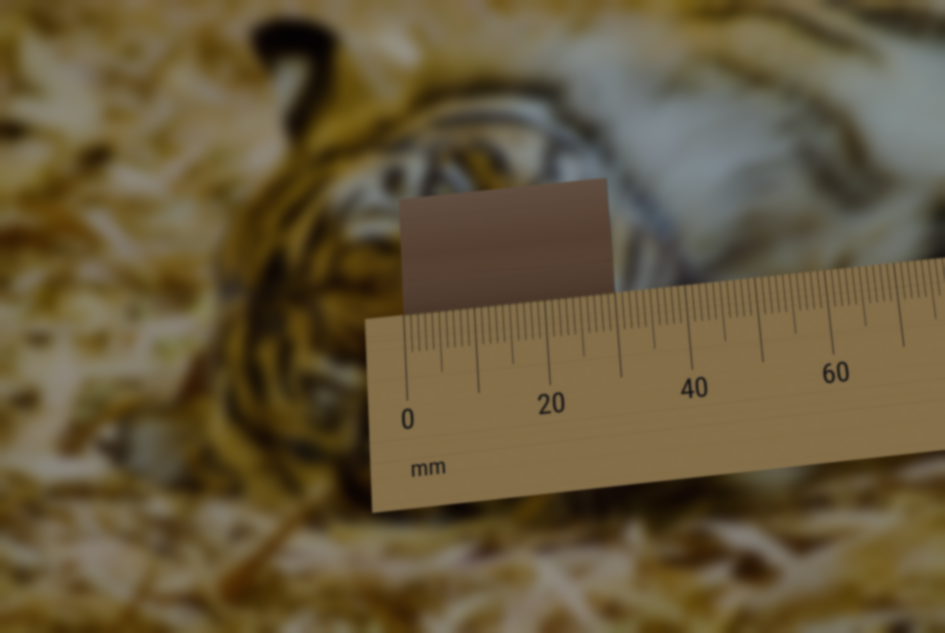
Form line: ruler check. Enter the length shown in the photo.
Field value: 30 mm
